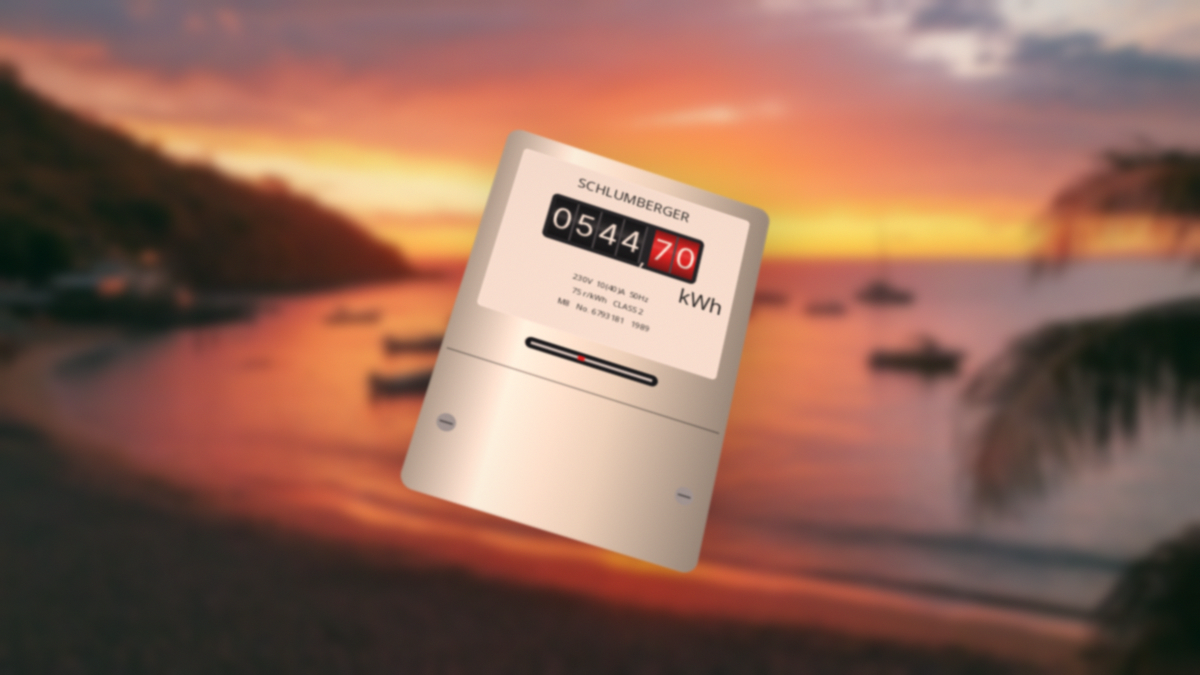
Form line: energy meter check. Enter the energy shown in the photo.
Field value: 544.70 kWh
